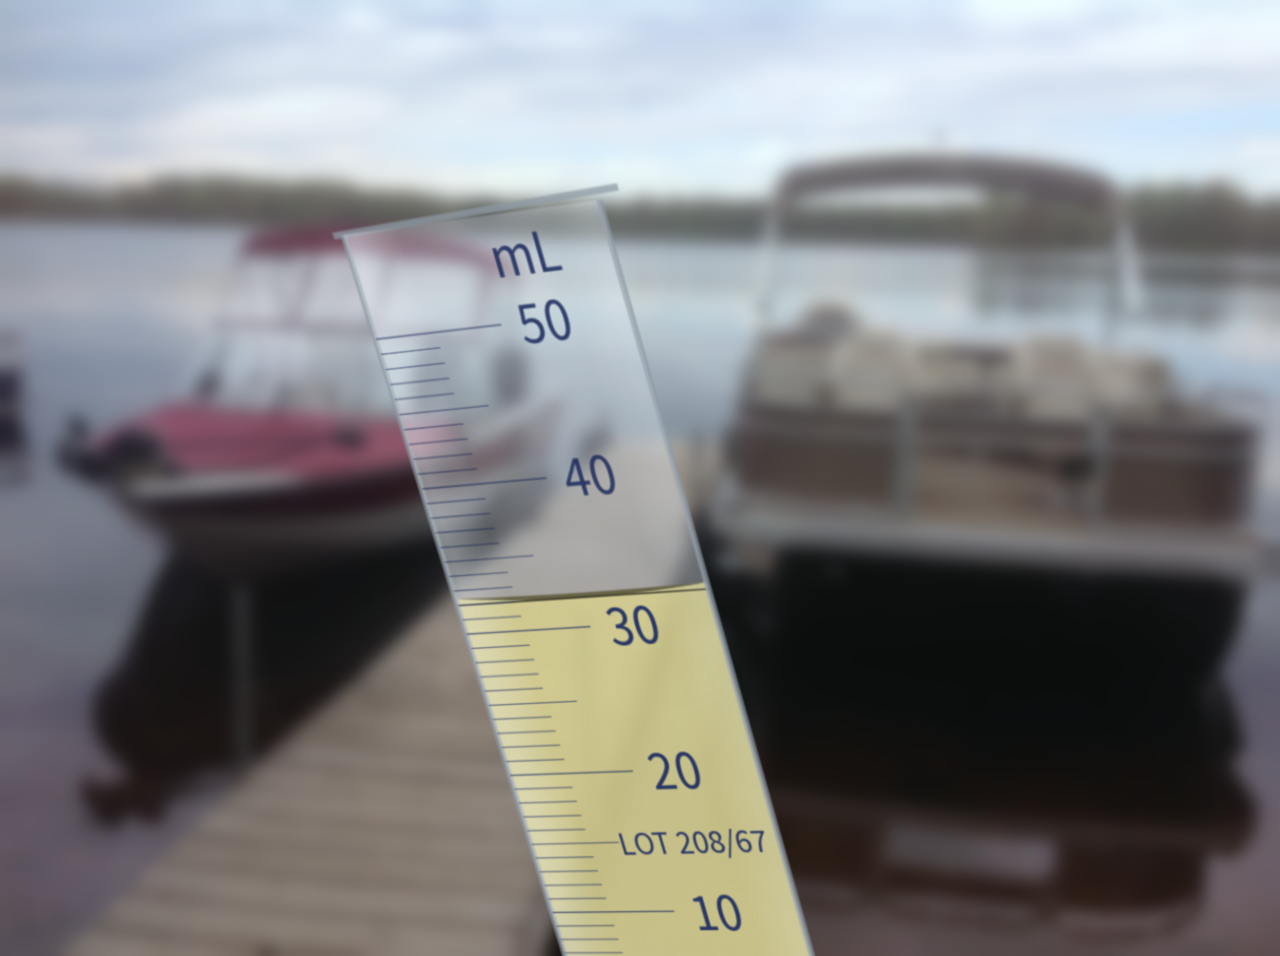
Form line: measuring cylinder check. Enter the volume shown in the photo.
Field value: 32 mL
